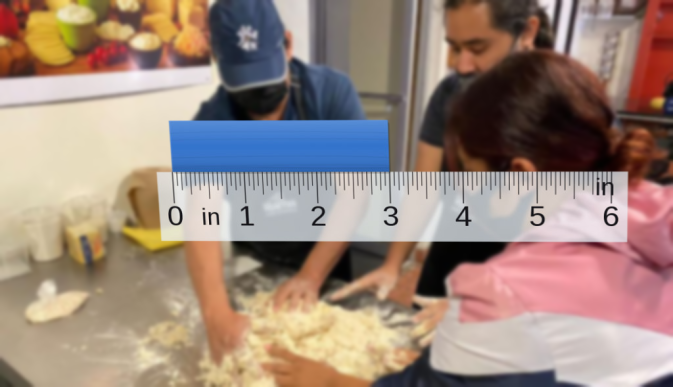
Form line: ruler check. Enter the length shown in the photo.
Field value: 3 in
